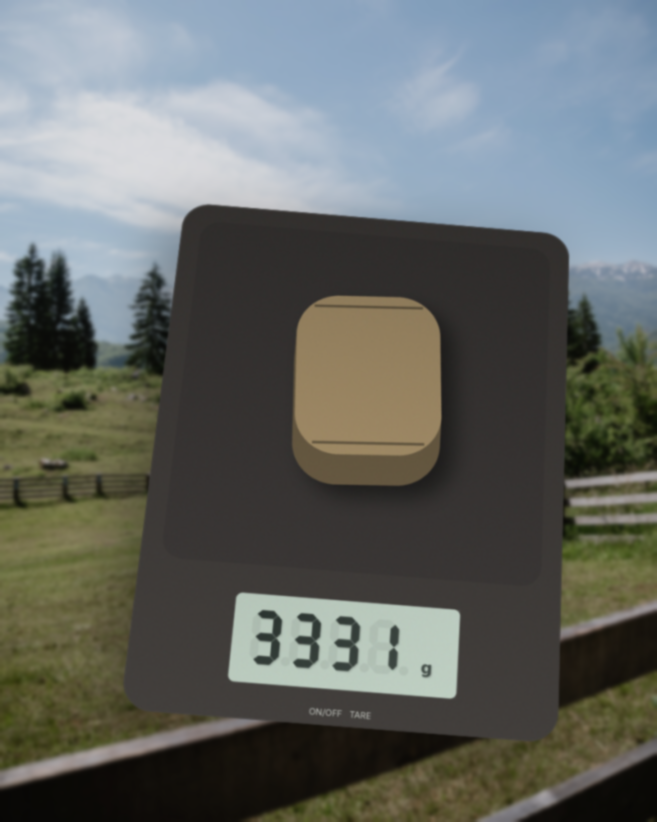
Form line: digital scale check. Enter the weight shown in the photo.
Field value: 3331 g
